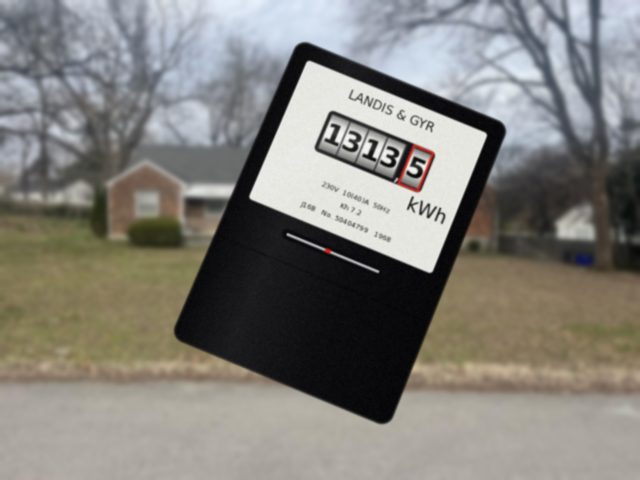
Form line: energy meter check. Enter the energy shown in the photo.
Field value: 1313.5 kWh
